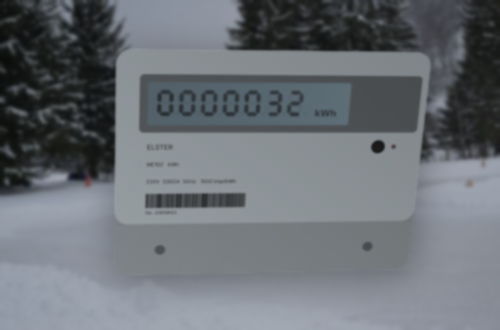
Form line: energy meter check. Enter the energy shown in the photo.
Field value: 32 kWh
